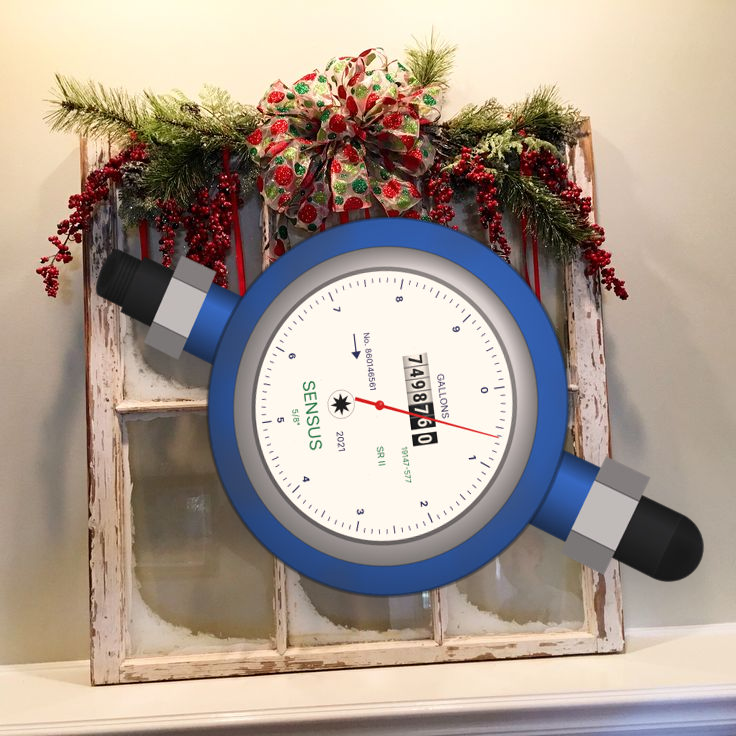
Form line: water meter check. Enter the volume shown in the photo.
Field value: 7498760.6 gal
